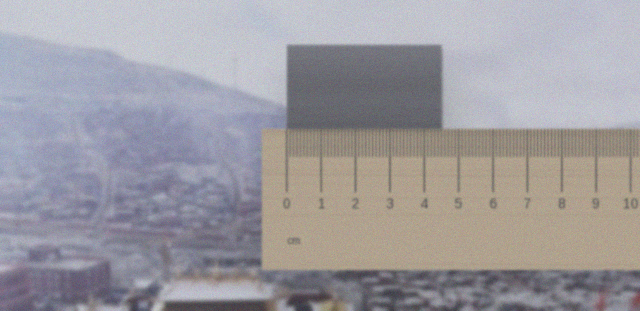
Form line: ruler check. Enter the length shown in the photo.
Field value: 4.5 cm
